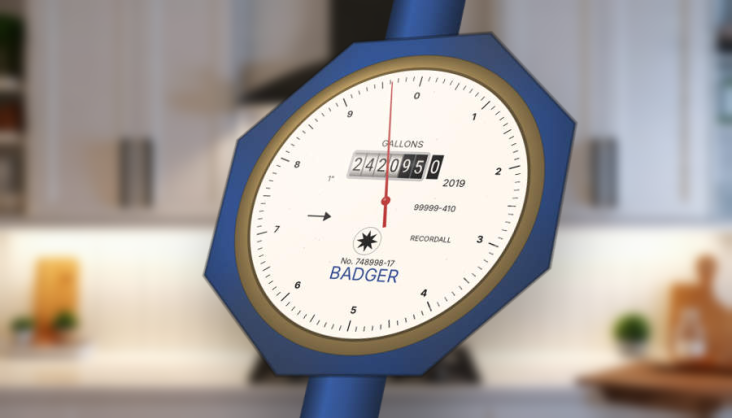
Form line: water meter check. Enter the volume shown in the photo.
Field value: 2420949.6 gal
